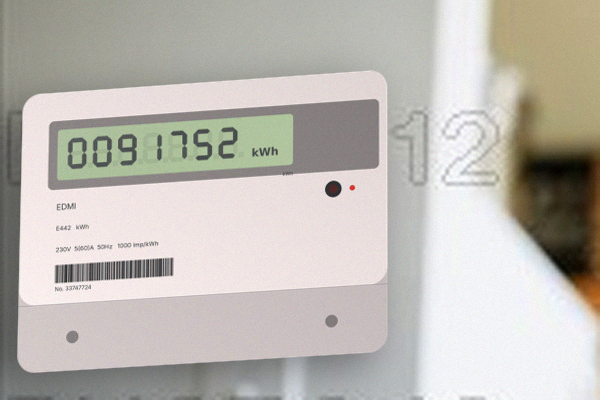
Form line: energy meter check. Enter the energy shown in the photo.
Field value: 91752 kWh
